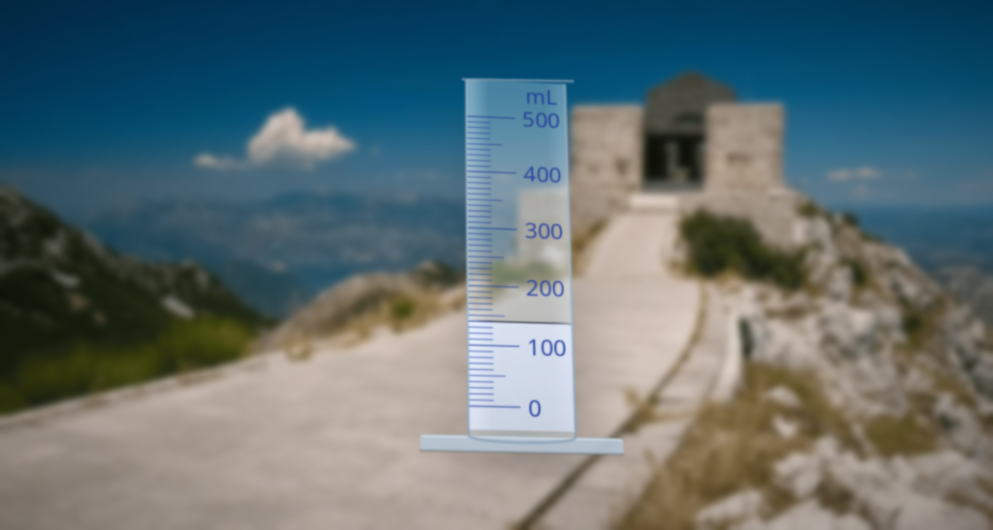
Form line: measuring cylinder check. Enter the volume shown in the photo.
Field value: 140 mL
